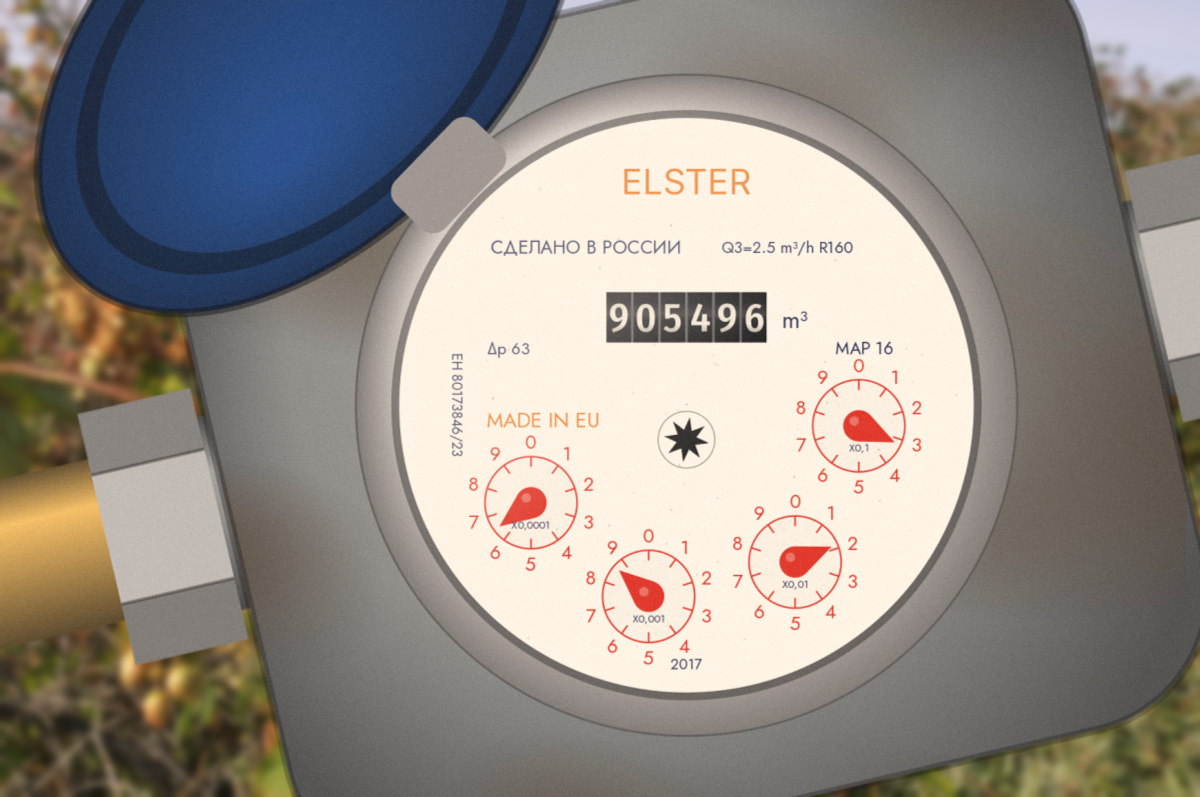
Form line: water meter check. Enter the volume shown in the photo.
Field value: 905496.3186 m³
